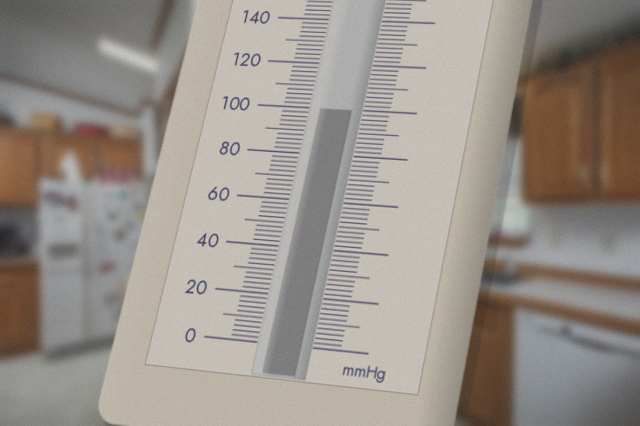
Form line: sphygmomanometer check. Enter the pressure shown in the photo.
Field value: 100 mmHg
